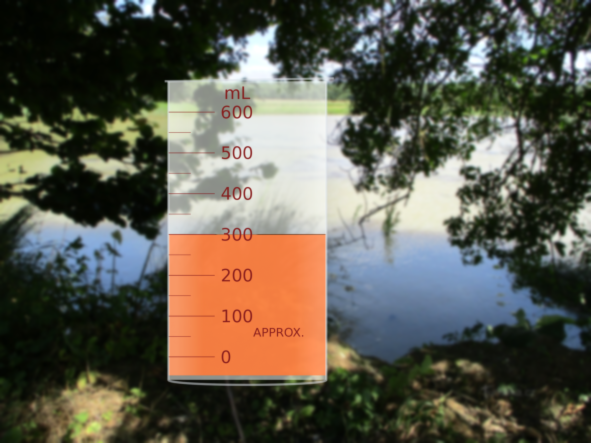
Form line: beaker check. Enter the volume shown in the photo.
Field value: 300 mL
